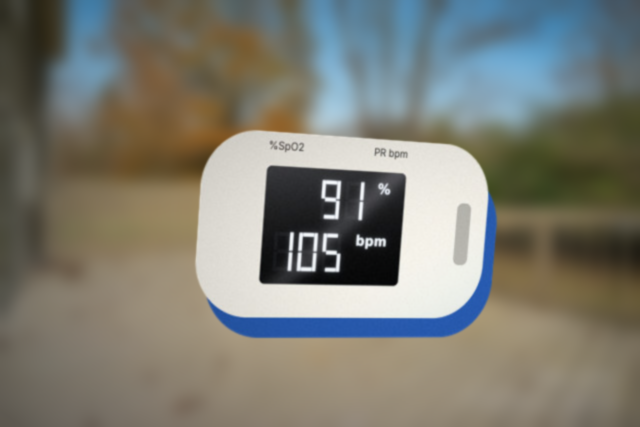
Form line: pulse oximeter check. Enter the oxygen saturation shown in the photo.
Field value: 91 %
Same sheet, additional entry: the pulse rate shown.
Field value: 105 bpm
